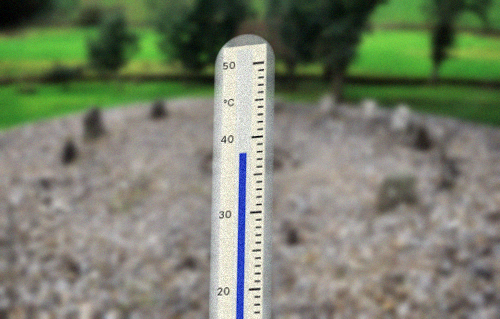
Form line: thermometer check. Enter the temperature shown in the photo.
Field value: 38 °C
